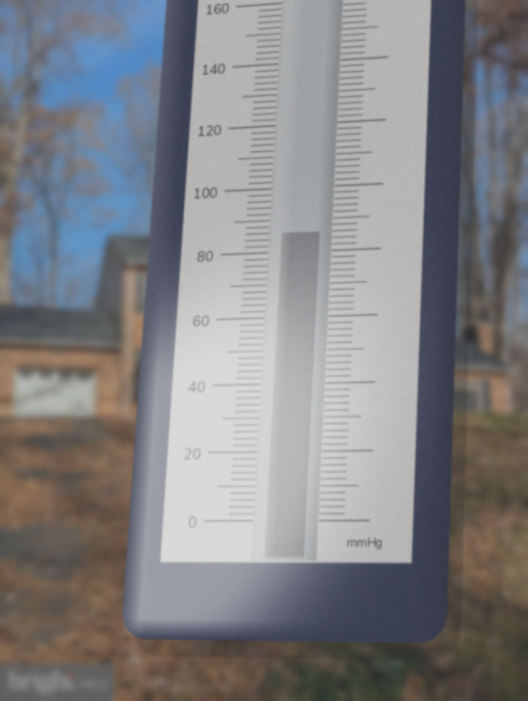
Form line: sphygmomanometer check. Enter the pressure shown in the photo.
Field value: 86 mmHg
